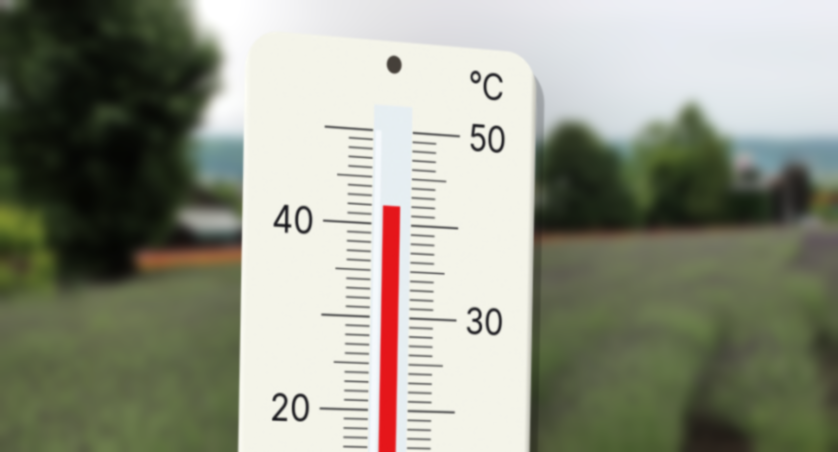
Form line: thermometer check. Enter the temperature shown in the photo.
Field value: 42 °C
